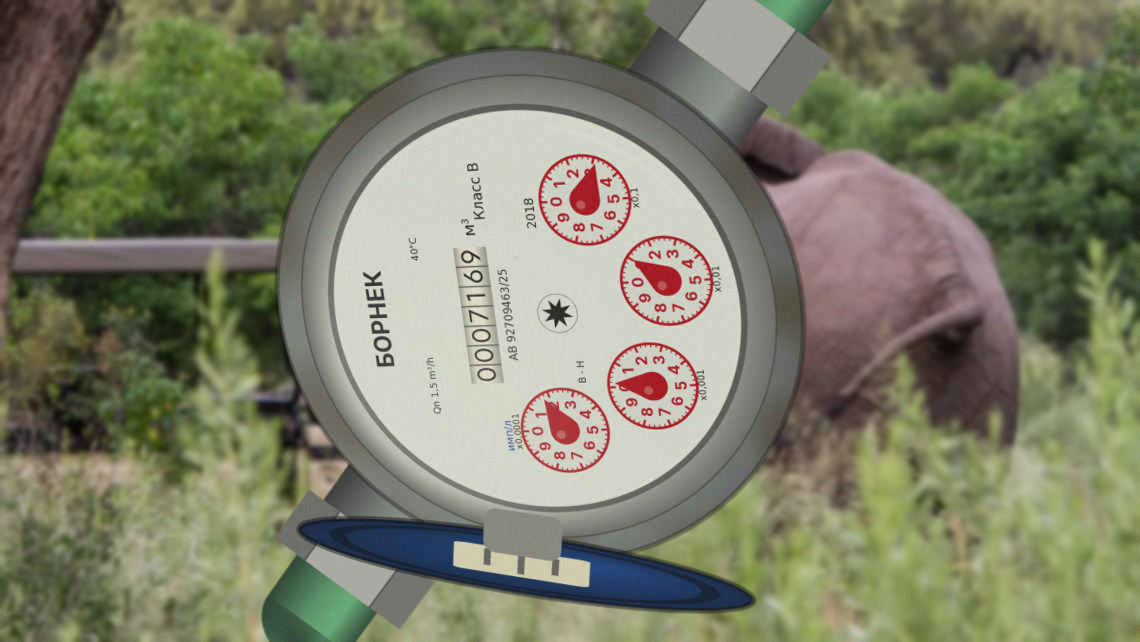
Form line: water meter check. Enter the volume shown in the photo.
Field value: 7169.3101 m³
